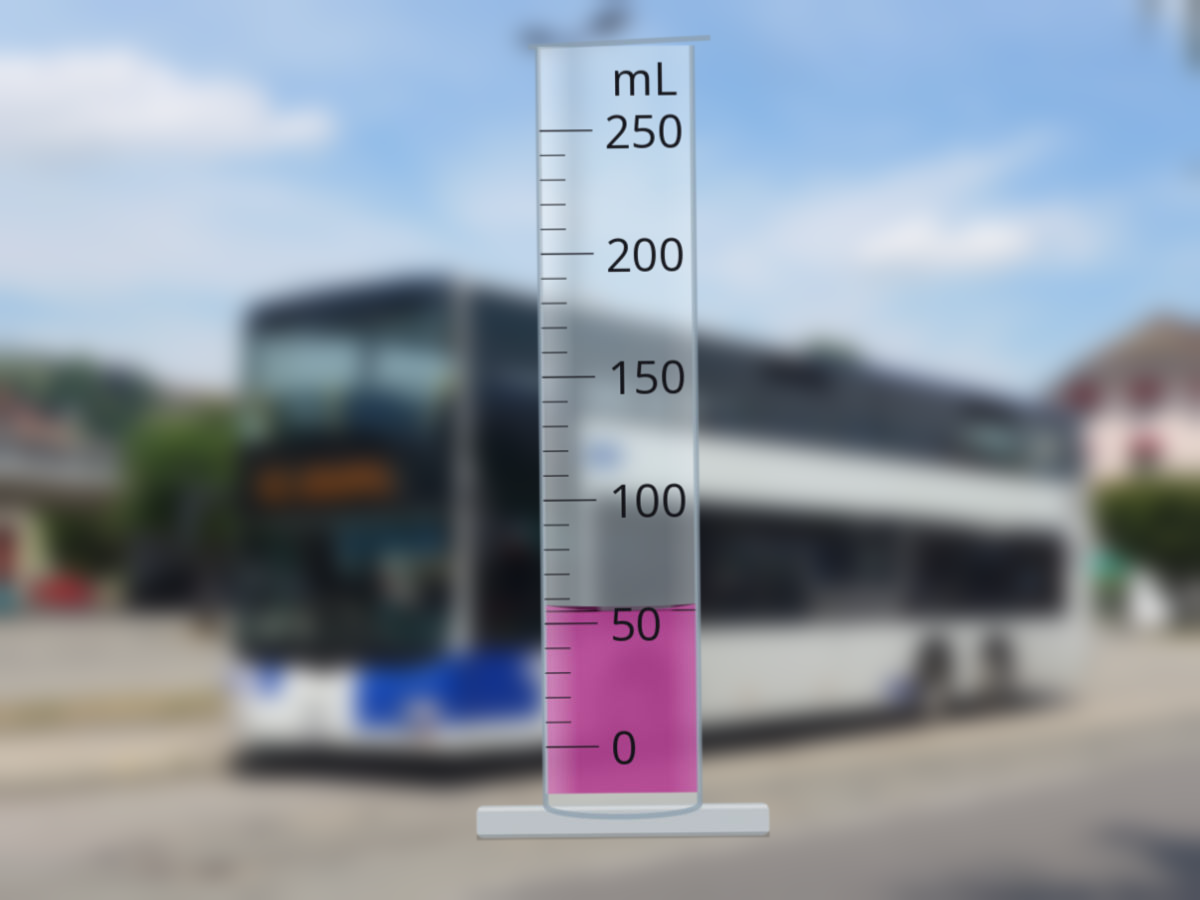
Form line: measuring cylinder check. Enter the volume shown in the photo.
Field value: 55 mL
